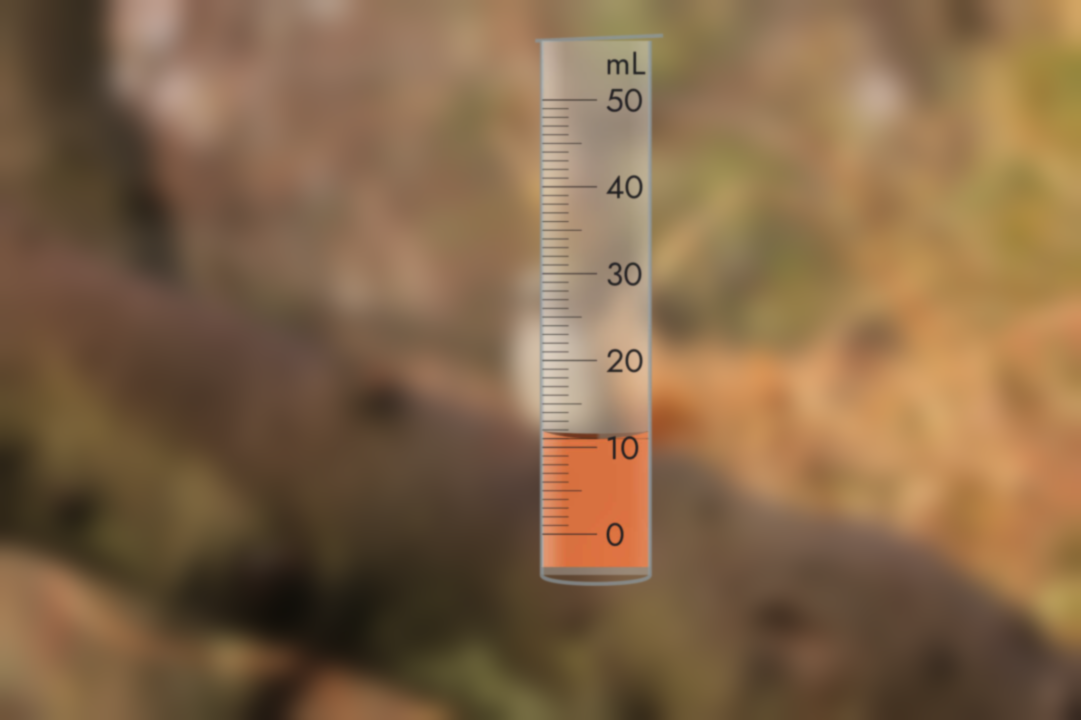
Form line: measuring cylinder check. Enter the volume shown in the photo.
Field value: 11 mL
